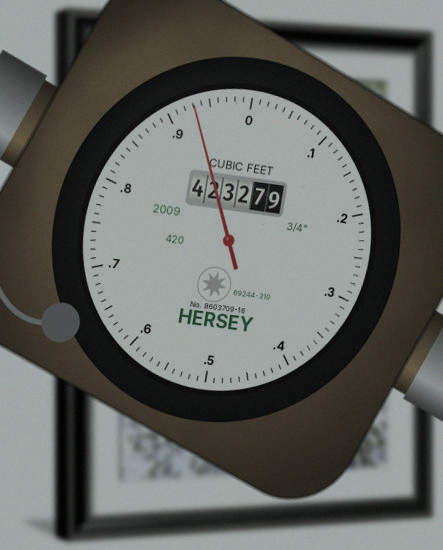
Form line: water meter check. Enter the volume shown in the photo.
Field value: 423278.93 ft³
